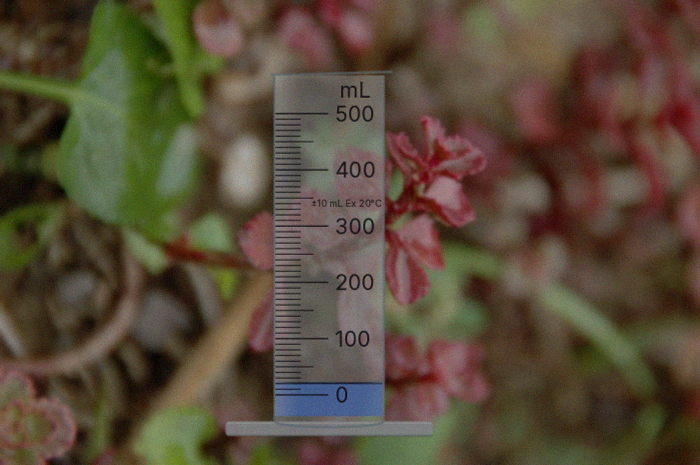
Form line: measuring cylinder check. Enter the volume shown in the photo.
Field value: 20 mL
